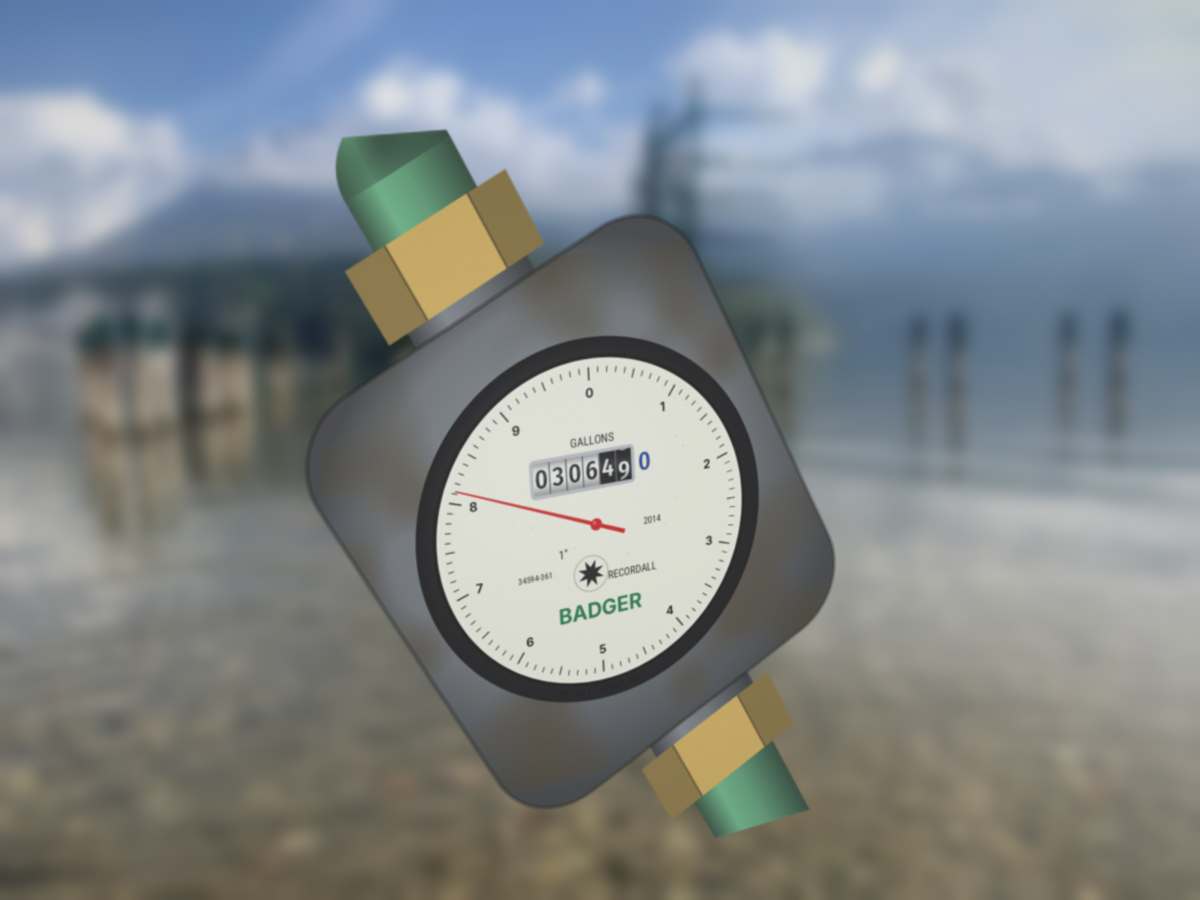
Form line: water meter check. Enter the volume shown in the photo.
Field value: 306488.1 gal
